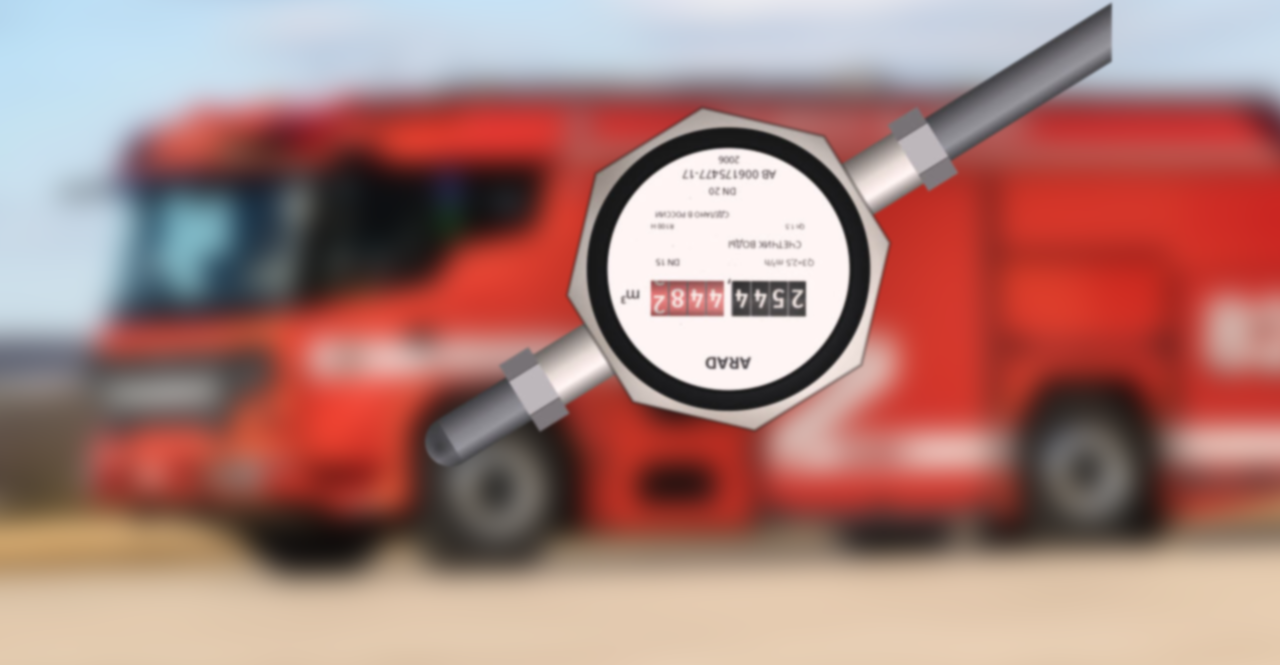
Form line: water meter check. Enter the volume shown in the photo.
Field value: 2544.4482 m³
